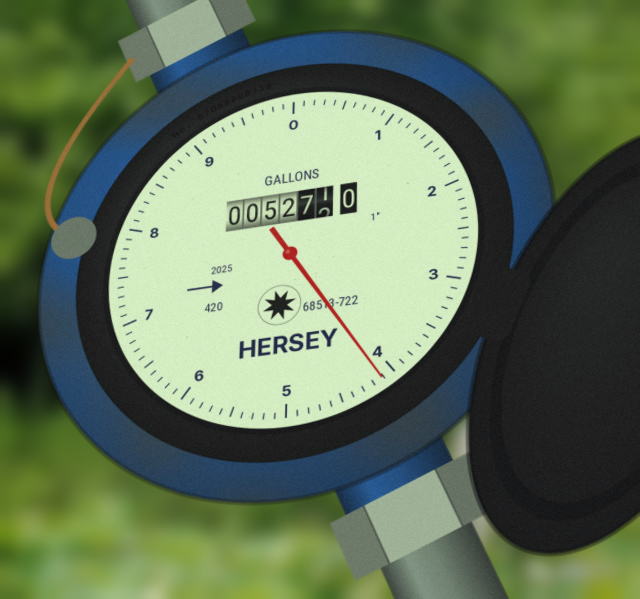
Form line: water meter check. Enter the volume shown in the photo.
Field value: 52714.1 gal
